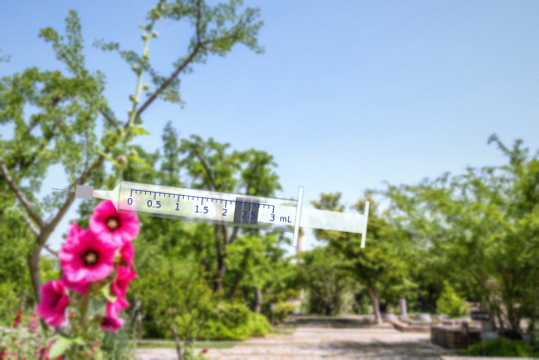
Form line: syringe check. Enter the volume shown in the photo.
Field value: 2.2 mL
